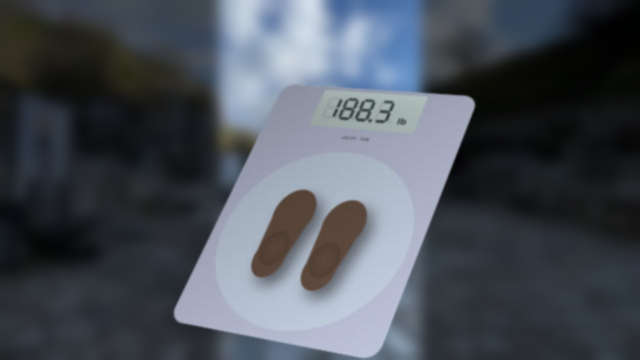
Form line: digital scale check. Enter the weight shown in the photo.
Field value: 188.3 lb
